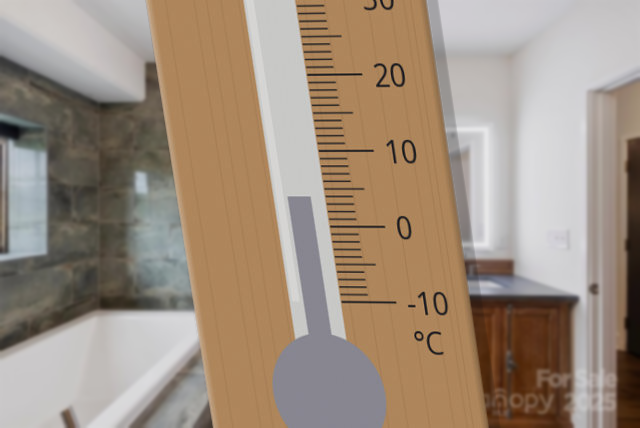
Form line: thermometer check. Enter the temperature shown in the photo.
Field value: 4 °C
